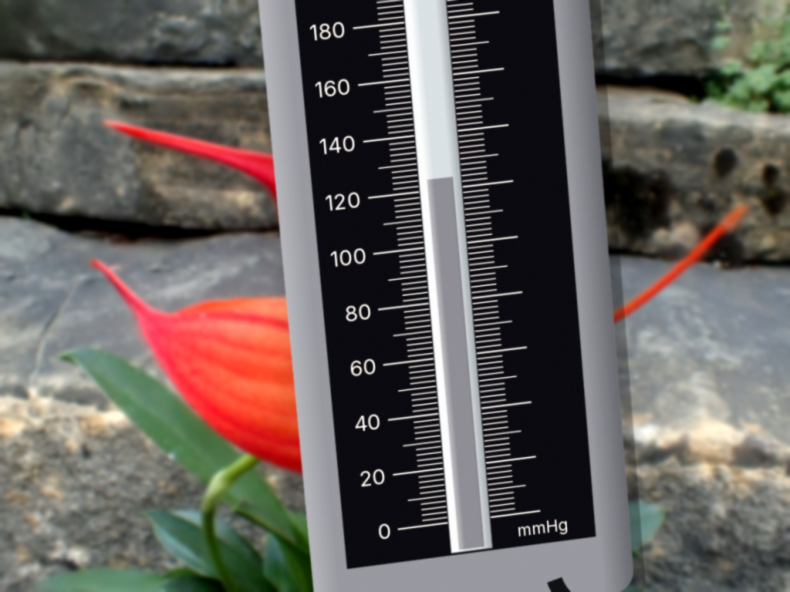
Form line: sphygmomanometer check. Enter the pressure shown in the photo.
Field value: 124 mmHg
